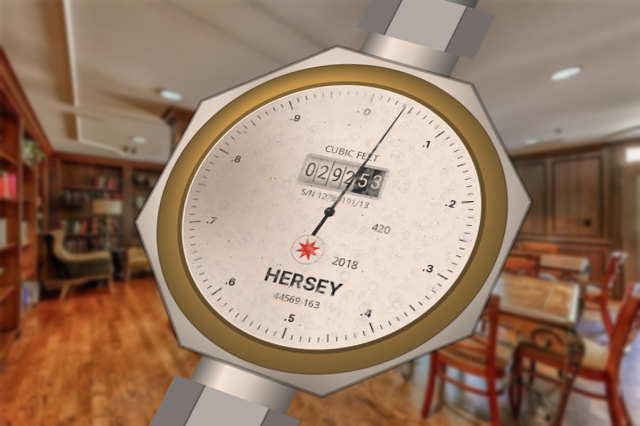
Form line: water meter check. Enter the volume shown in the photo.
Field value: 29253.04 ft³
